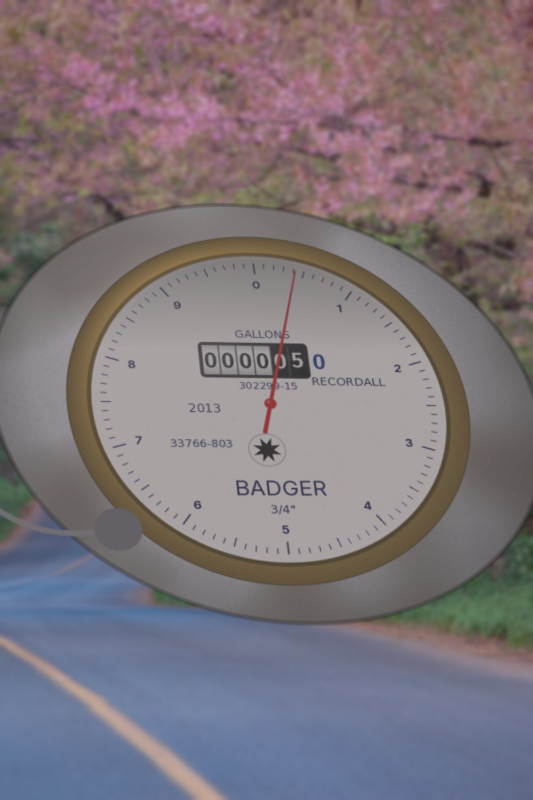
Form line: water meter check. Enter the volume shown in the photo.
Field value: 50.4 gal
